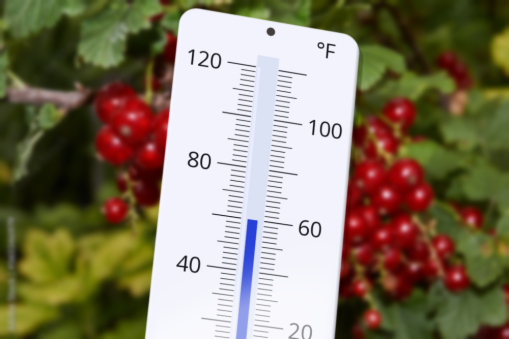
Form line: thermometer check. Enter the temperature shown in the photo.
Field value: 60 °F
